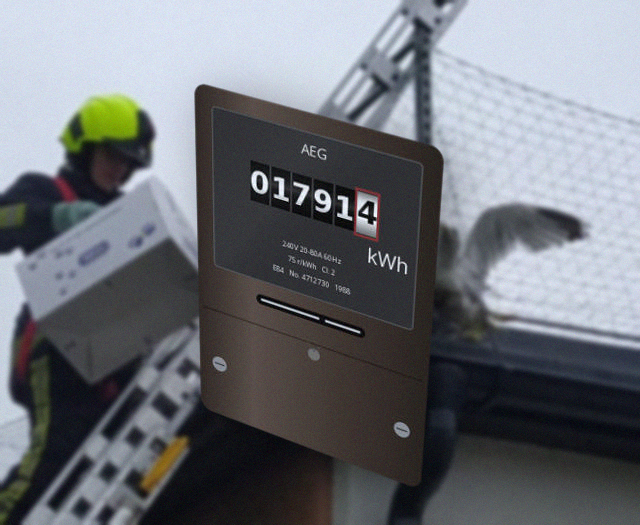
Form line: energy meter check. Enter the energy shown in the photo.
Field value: 1791.4 kWh
